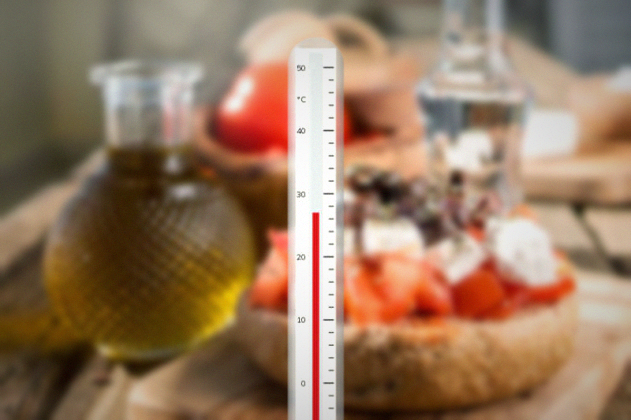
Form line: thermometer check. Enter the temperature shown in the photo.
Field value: 27 °C
